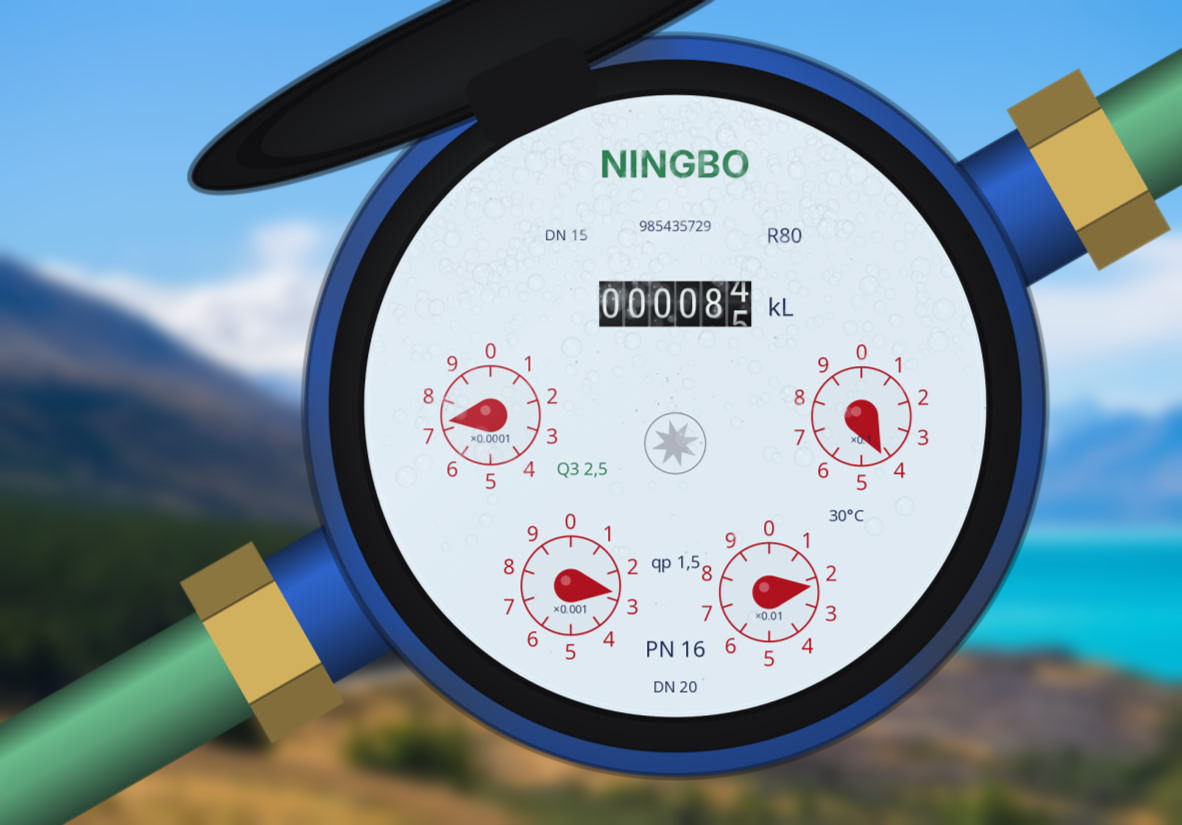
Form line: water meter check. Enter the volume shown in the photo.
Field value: 84.4227 kL
